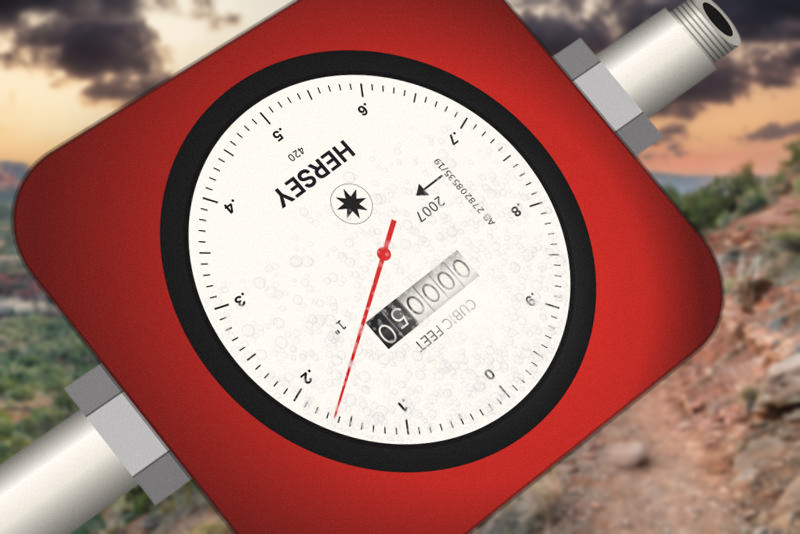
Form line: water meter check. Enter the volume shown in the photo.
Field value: 50.16 ft³
